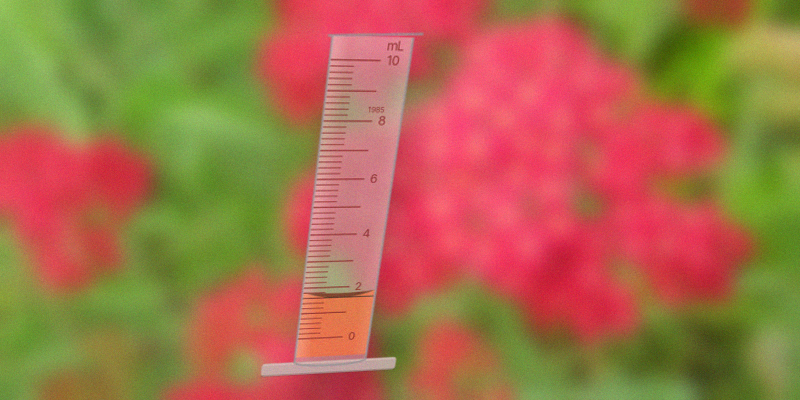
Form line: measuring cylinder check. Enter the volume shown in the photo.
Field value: 1.6 mL
